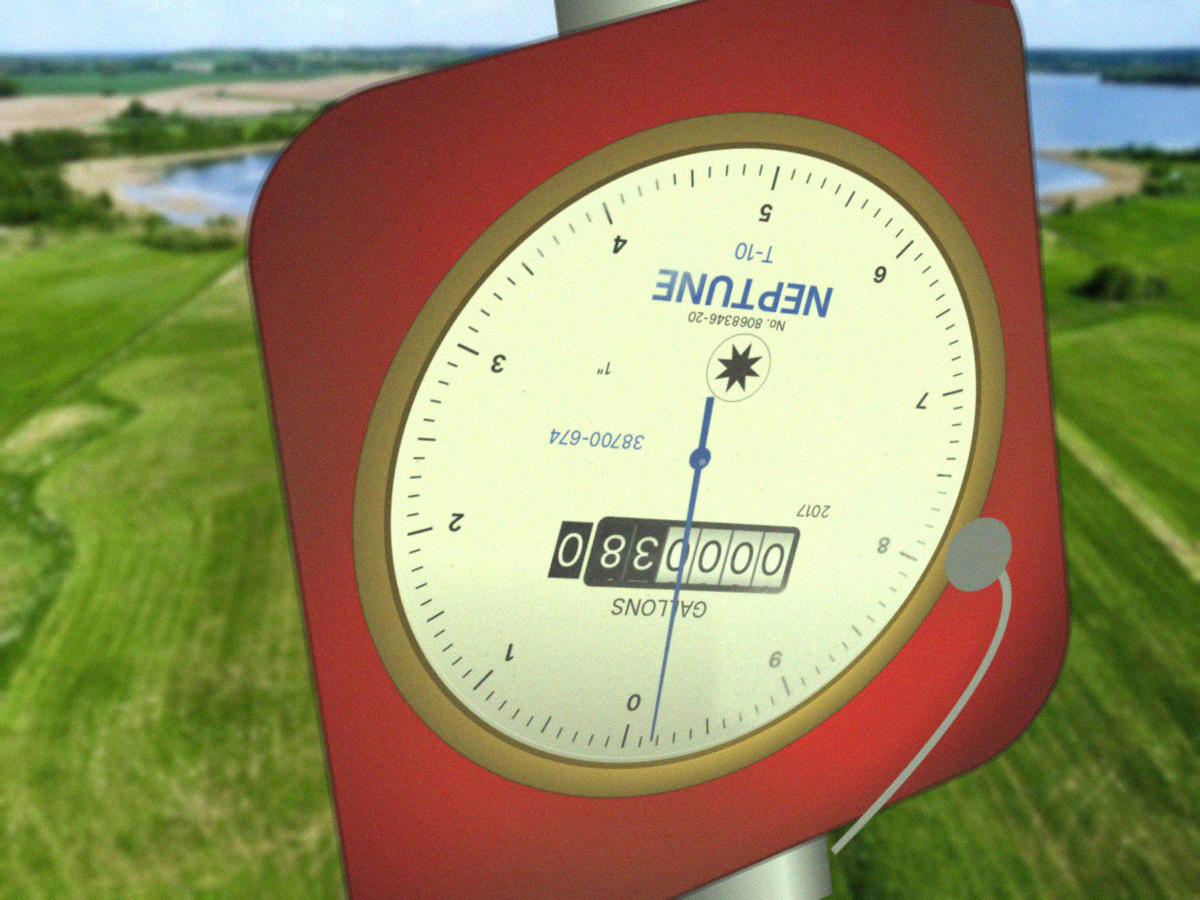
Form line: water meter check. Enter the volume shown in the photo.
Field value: 379.8 gal
